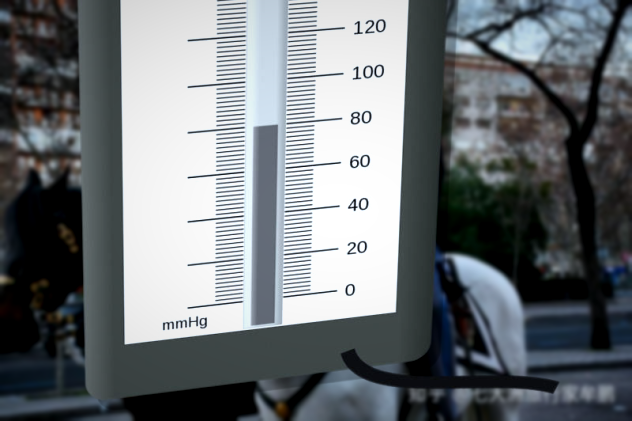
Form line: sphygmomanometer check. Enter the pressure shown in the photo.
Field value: 80 mmHg
